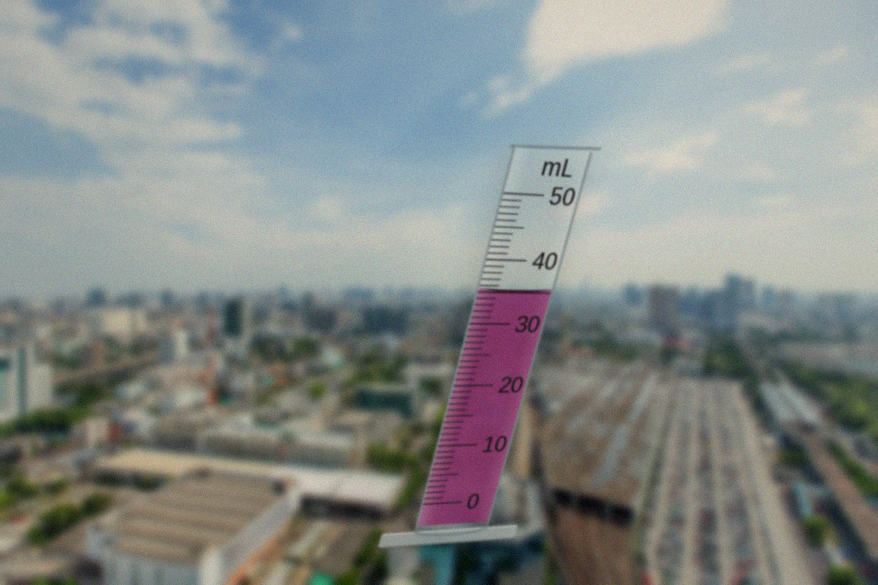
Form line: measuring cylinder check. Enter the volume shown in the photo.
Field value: 35 mL
